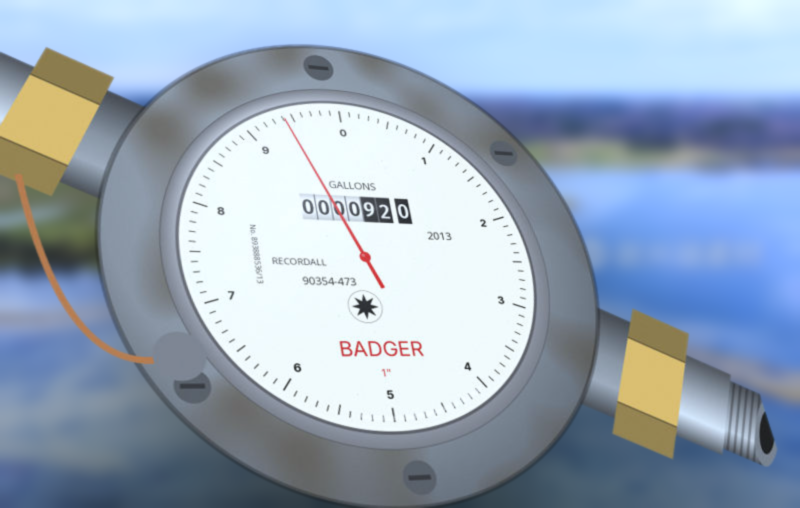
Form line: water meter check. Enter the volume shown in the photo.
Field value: 919.4 gal
